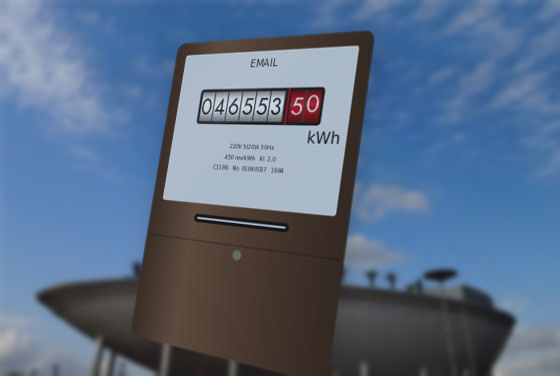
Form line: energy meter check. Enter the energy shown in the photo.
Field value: 46553.50 kWh
